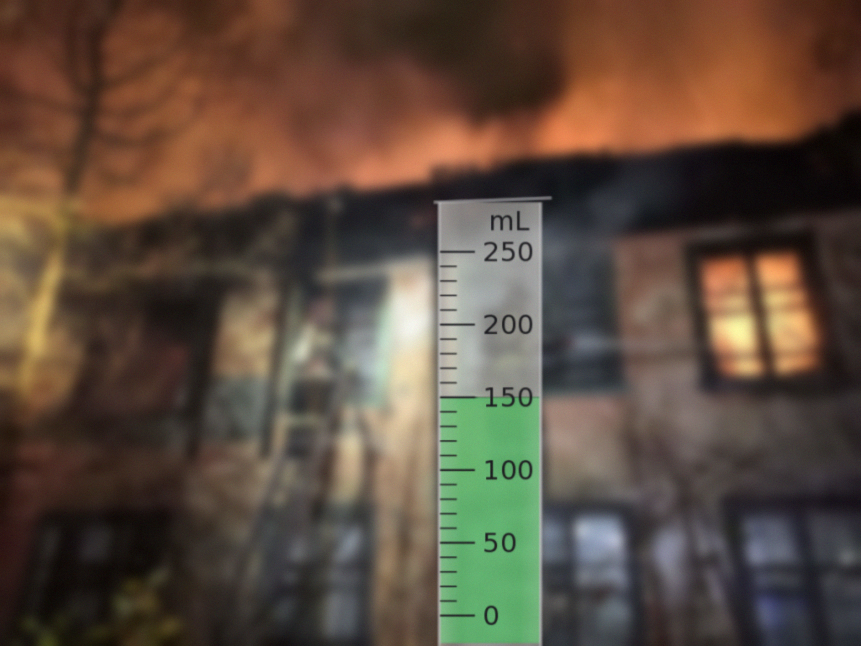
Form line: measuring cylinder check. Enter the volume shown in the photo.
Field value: 150 mL
